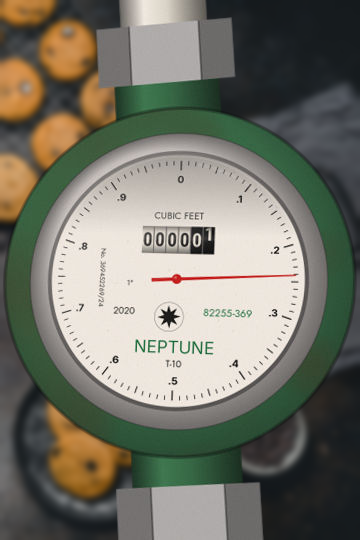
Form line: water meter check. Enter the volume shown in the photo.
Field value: 1.24 ft³
